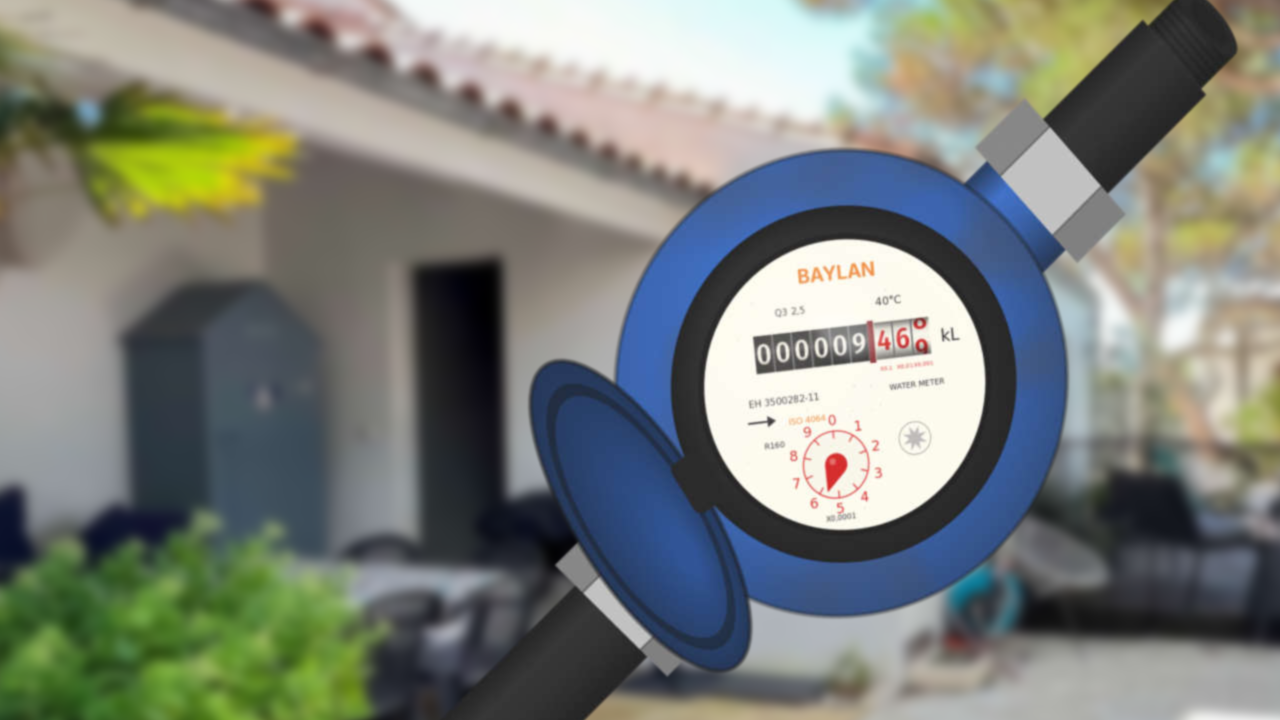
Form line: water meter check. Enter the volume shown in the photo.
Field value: 9.4685 kL
